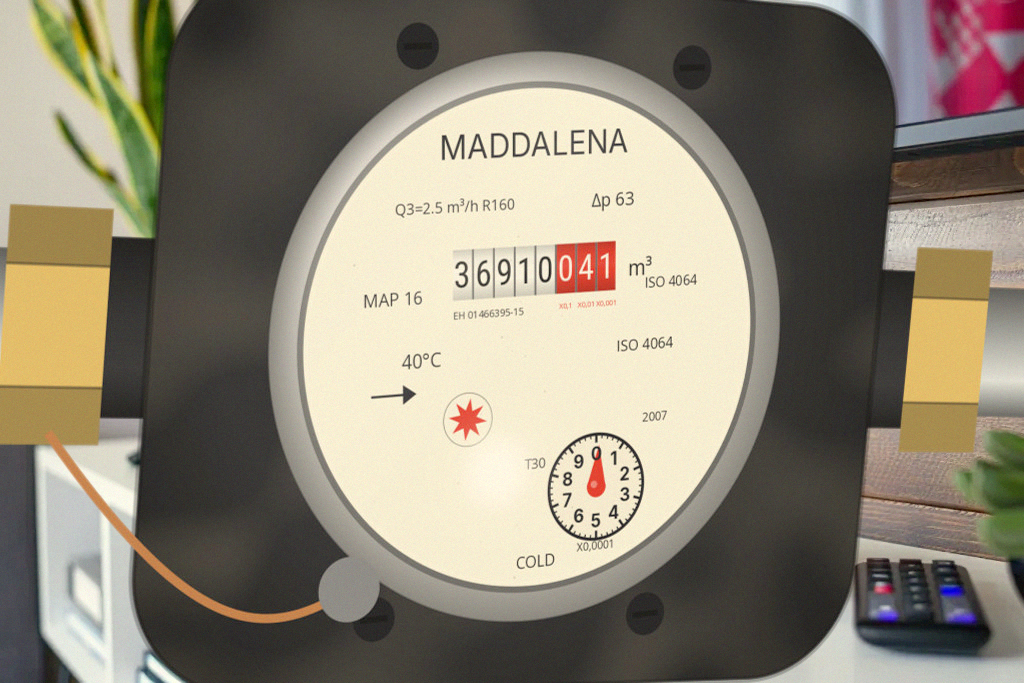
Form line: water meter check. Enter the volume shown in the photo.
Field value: 36910.0410 m³
